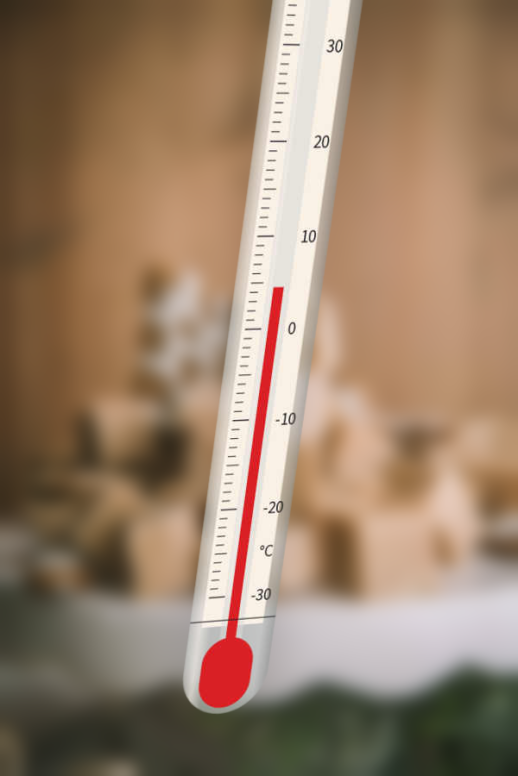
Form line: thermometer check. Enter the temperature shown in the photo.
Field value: 4.5 °C
